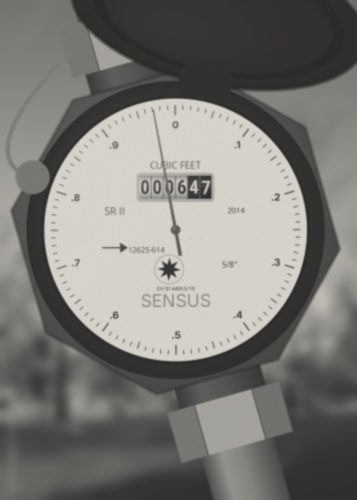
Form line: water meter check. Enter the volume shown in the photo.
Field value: 646.97 ft³
